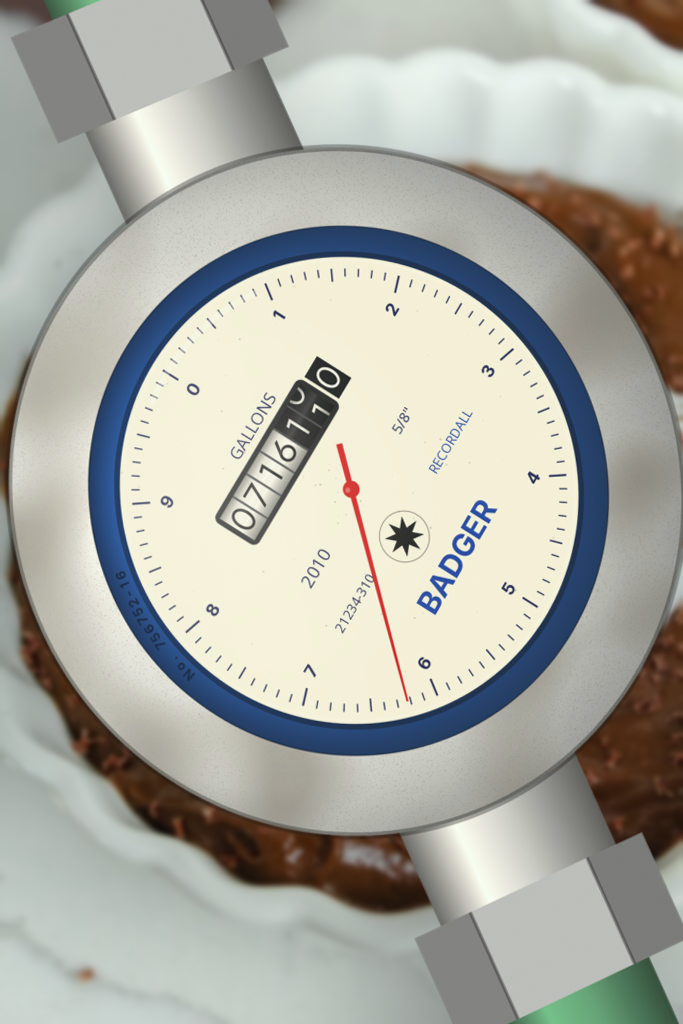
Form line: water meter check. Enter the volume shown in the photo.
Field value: 716106.2 gal
